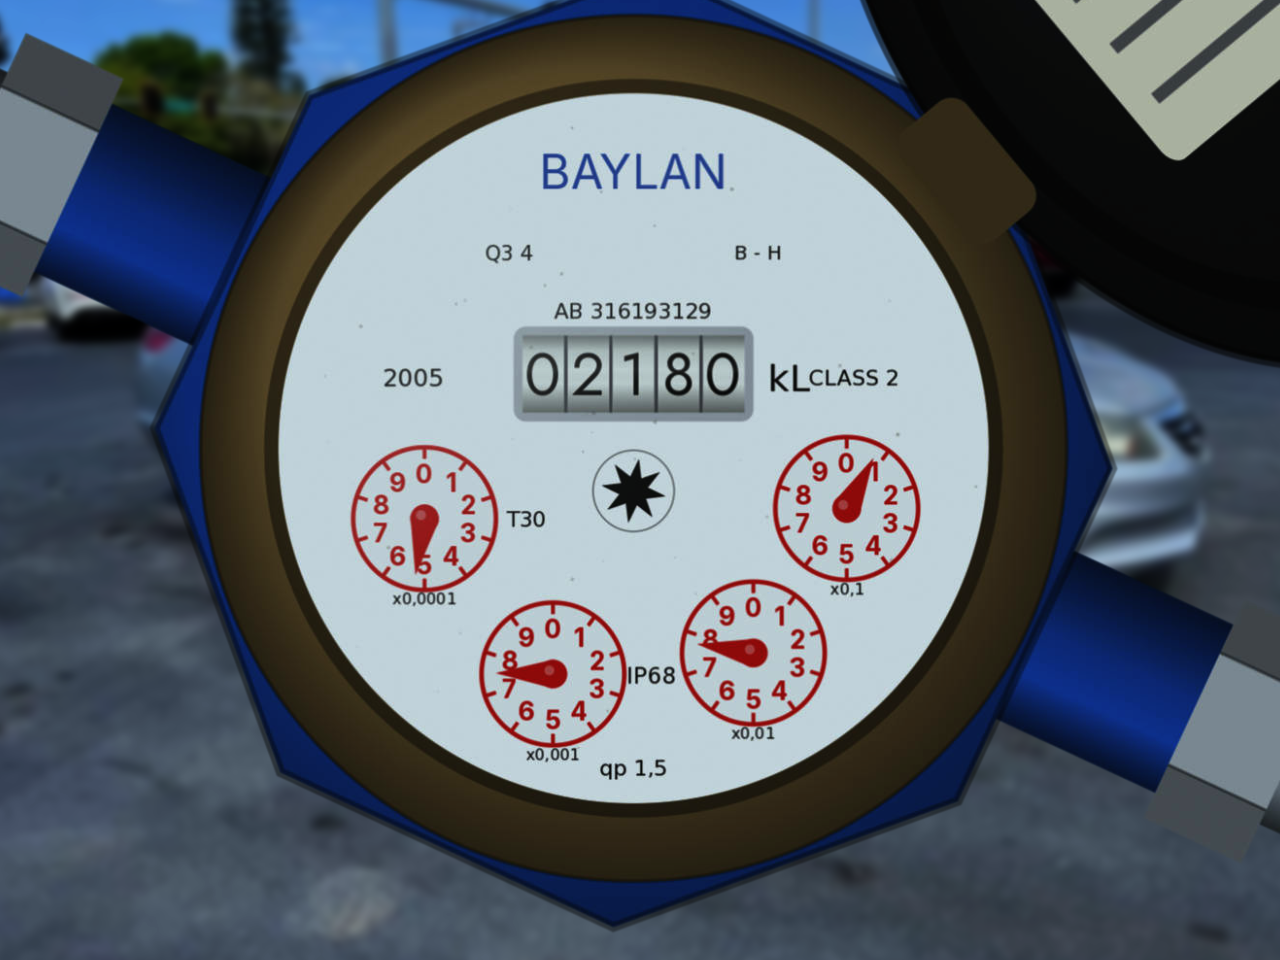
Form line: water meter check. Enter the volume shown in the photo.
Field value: 2180.0775 kL
